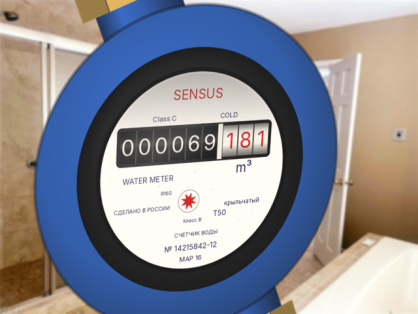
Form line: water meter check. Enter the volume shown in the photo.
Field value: 69.181 m³
